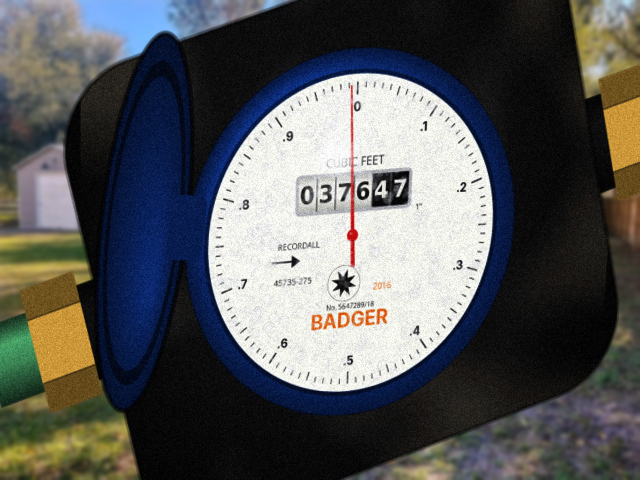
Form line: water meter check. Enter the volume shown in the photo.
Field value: 37646.99 ft³
